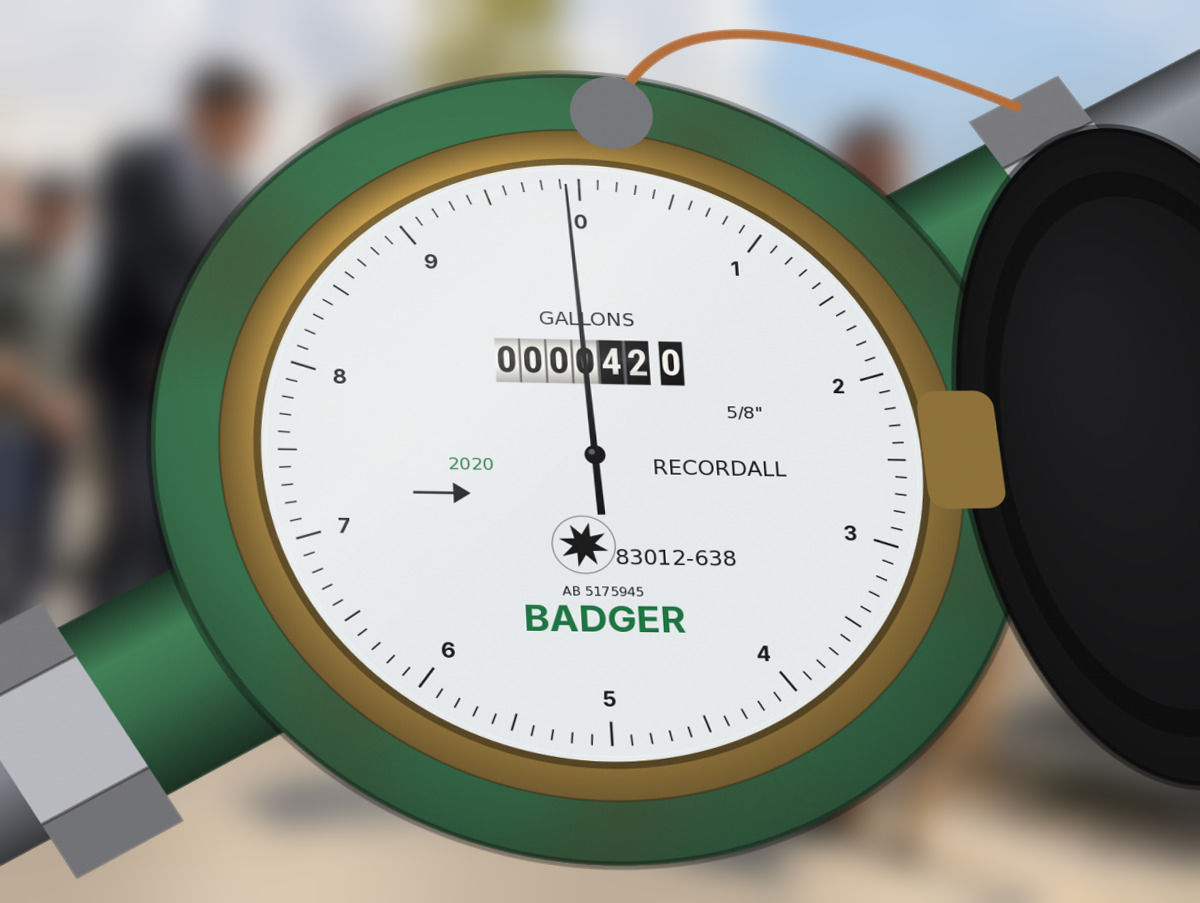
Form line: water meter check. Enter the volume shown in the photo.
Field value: 419.9 gal
